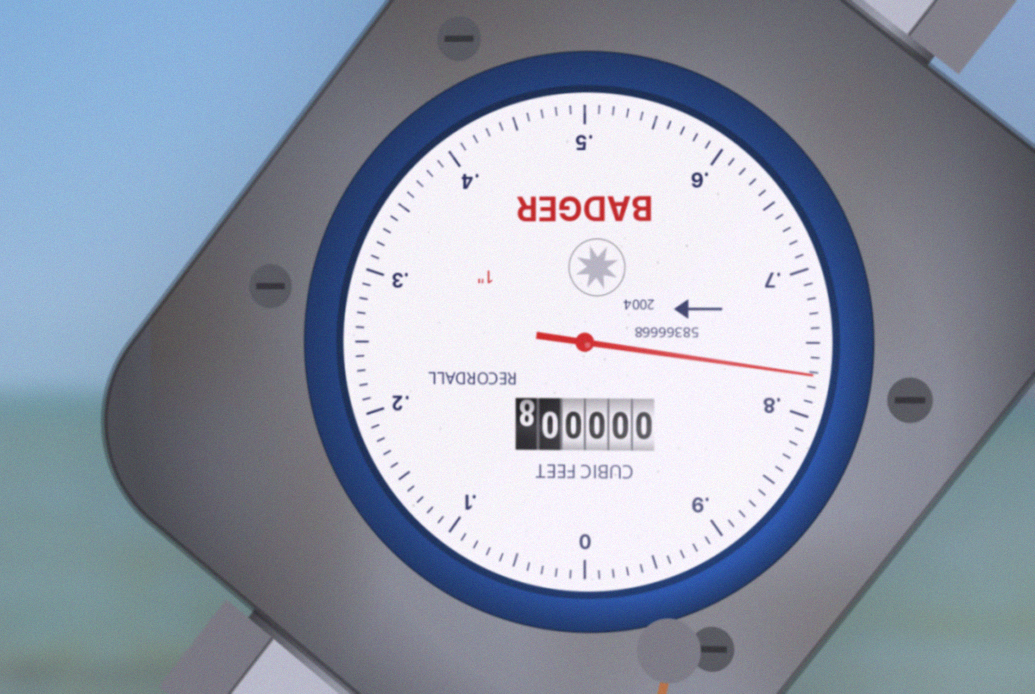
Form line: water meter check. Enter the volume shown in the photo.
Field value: 7.77 ft³
